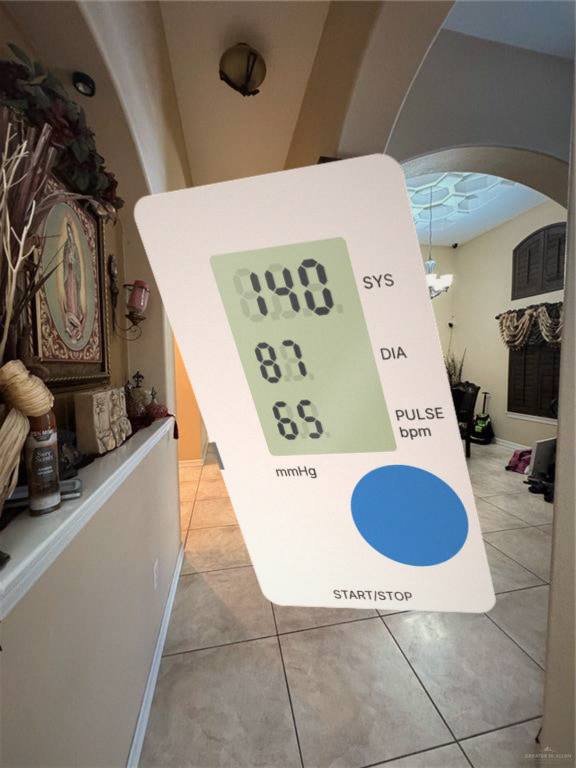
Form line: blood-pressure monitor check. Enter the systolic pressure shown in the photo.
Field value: 140 mmHg
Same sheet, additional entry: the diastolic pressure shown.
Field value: 87 mmHg
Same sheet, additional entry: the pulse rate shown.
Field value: 65 bpm
